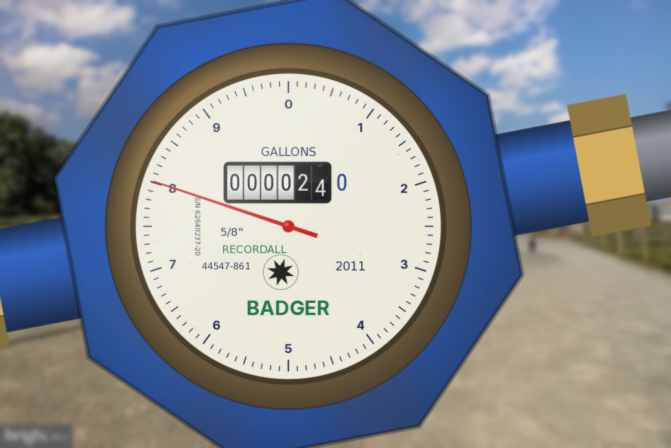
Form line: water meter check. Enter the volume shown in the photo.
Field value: 238.0 gal
